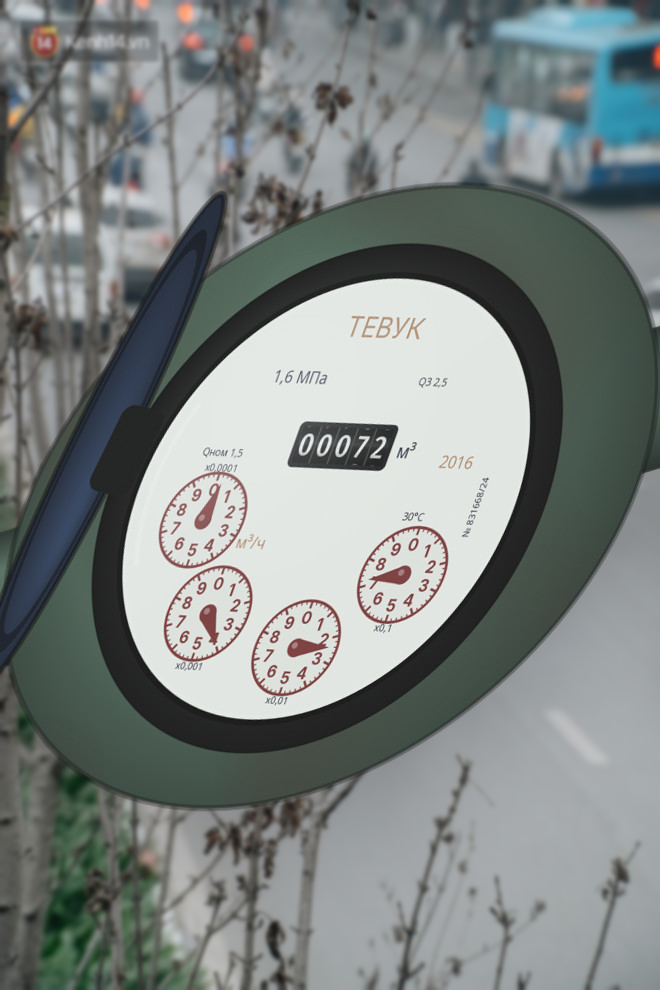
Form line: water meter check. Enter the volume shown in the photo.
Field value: 72.7240 m³
